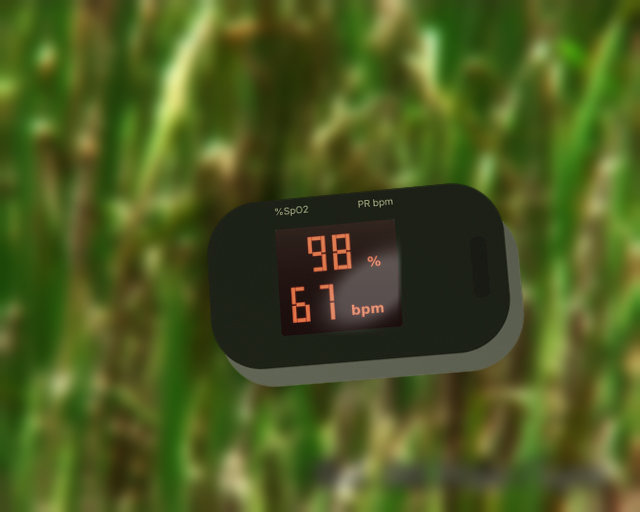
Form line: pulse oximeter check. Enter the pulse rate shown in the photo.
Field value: 67 bpm
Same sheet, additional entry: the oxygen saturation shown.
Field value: 98 %
